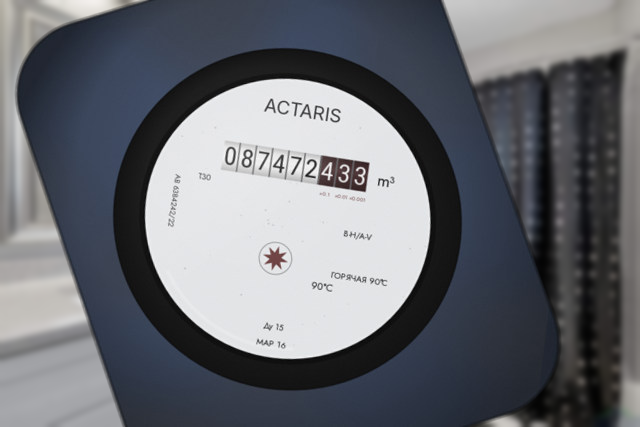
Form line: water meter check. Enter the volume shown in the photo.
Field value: 87472.433 m³
